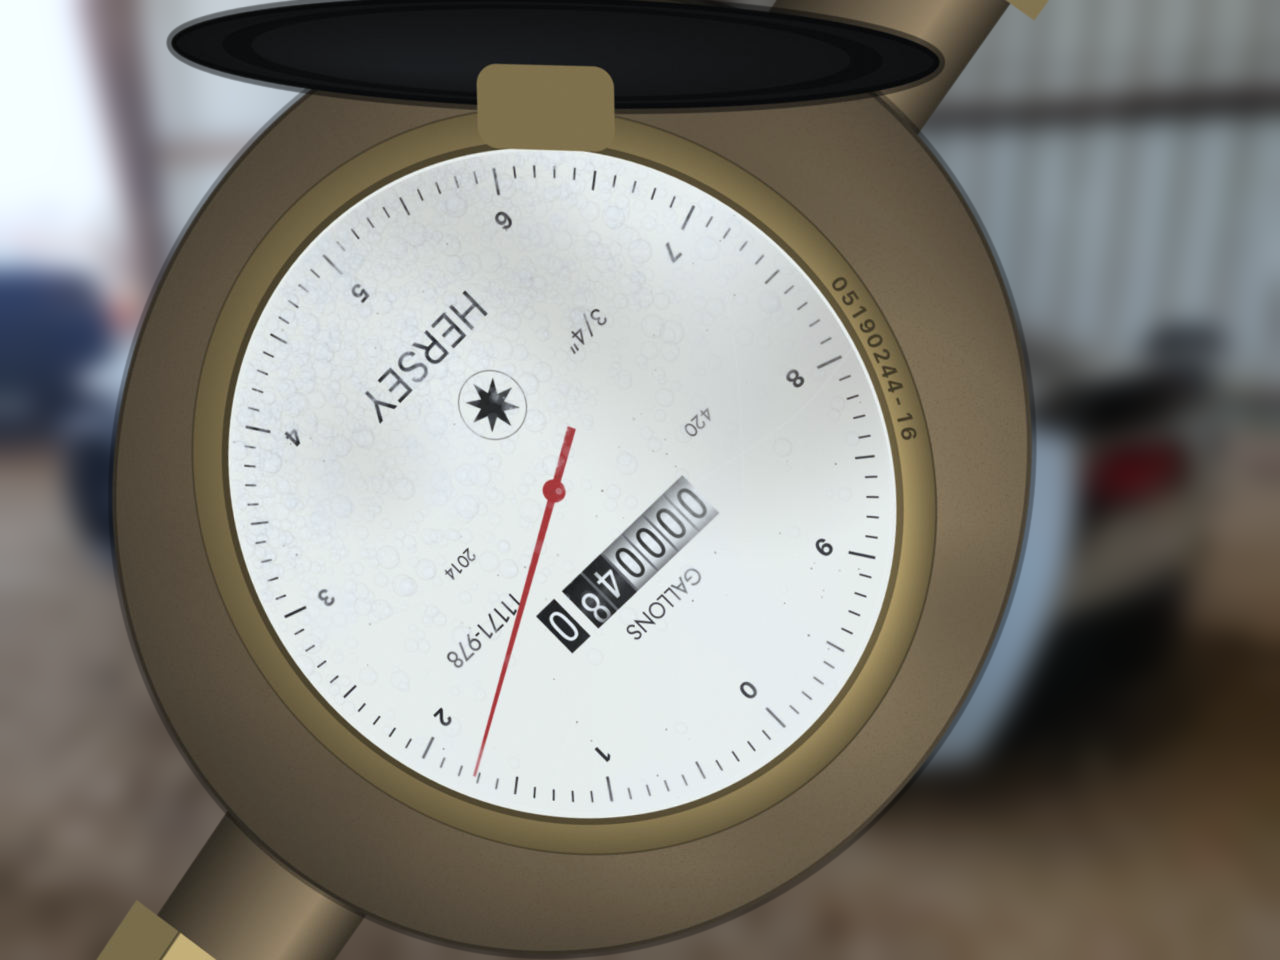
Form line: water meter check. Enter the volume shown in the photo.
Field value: 481.7 gal
